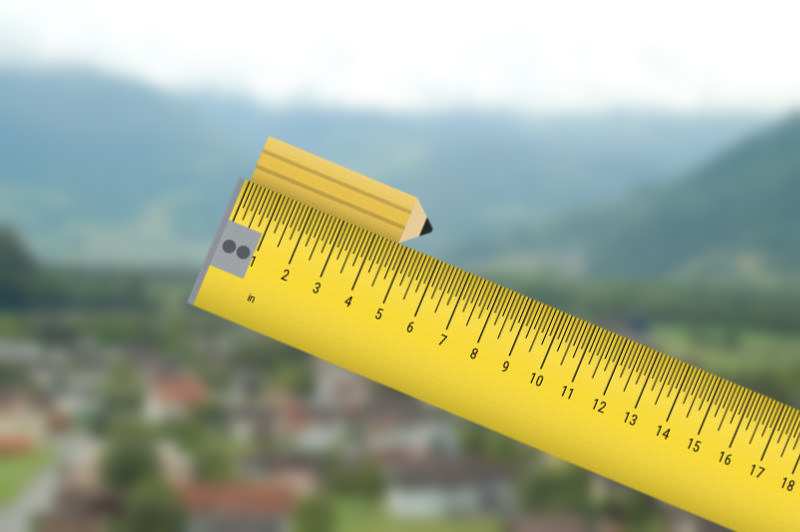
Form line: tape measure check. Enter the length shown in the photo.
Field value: 5.5 in
